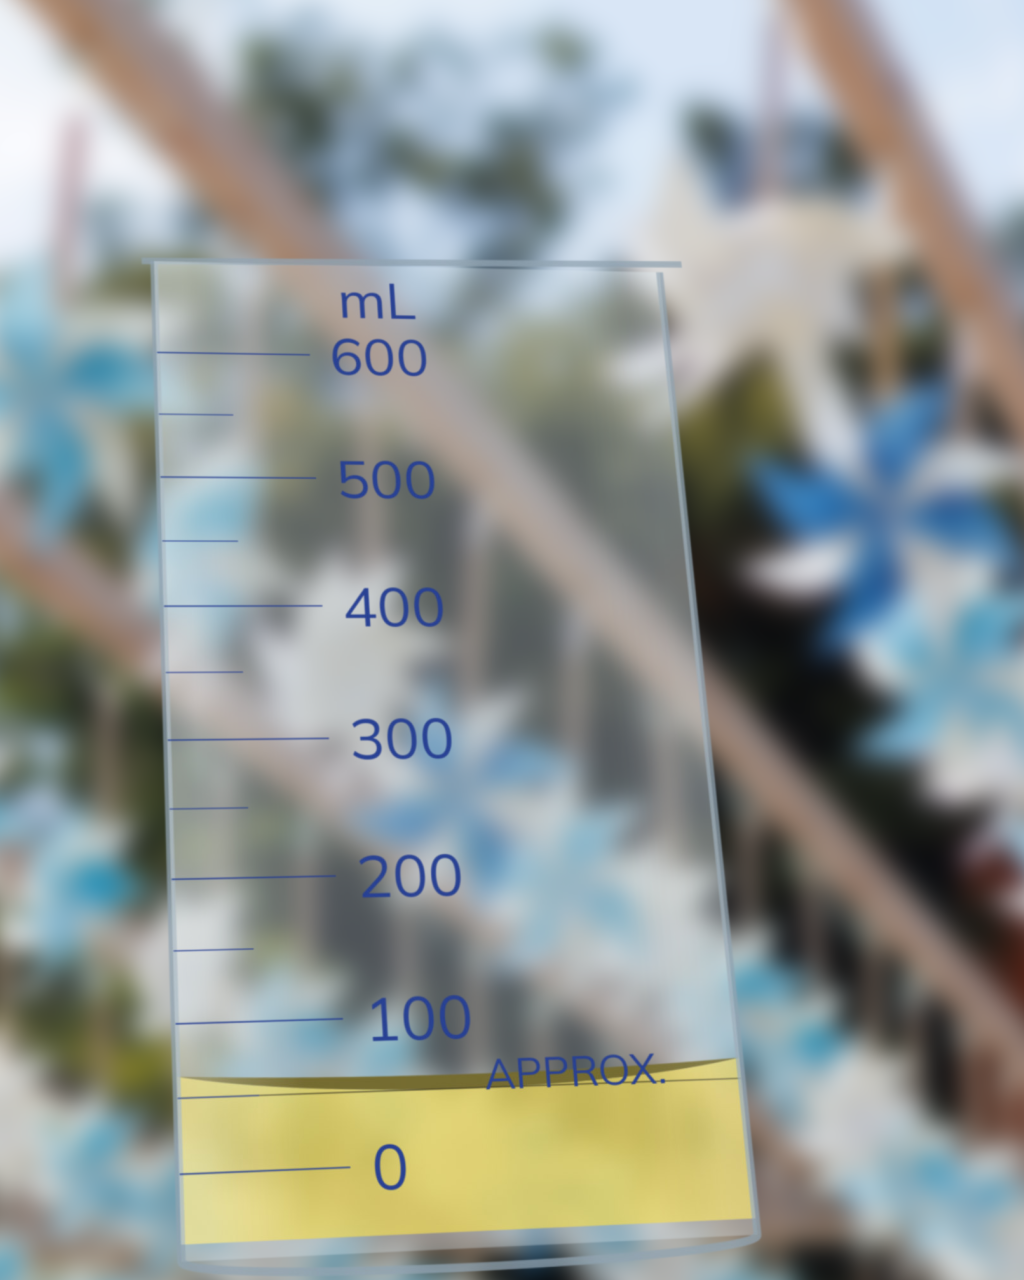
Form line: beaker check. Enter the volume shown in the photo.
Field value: 50 mL
